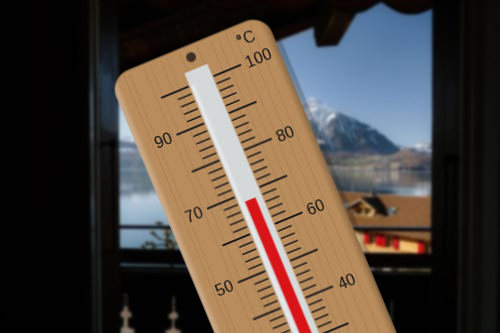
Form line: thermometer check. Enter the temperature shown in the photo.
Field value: 68 °C
